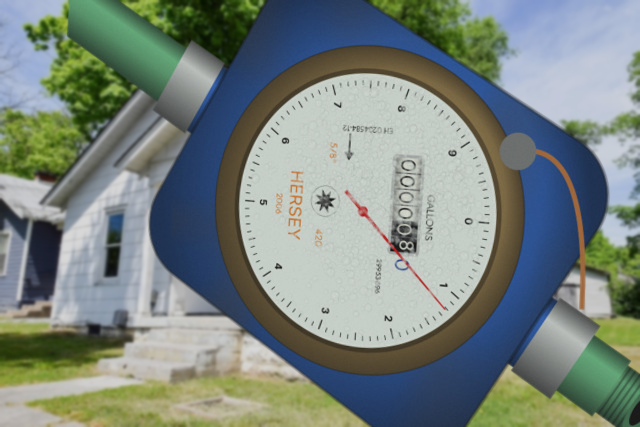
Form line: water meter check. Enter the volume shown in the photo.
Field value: 81.2 gal
